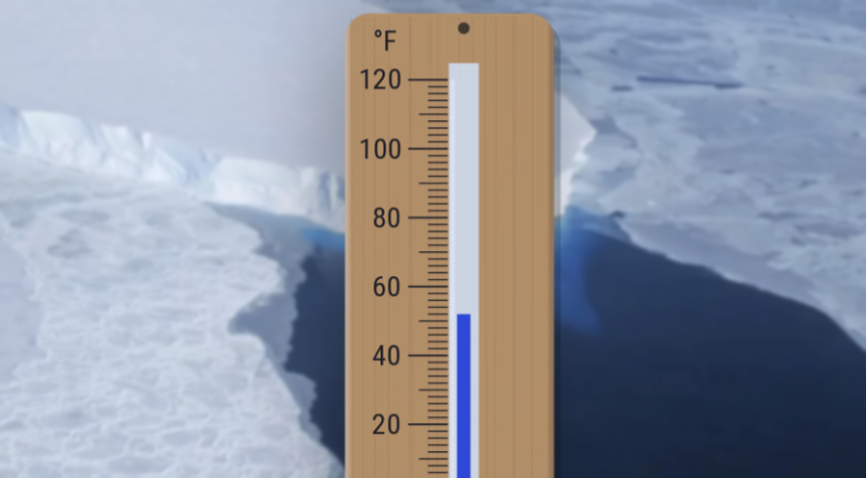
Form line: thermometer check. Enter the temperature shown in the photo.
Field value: 52 °F
